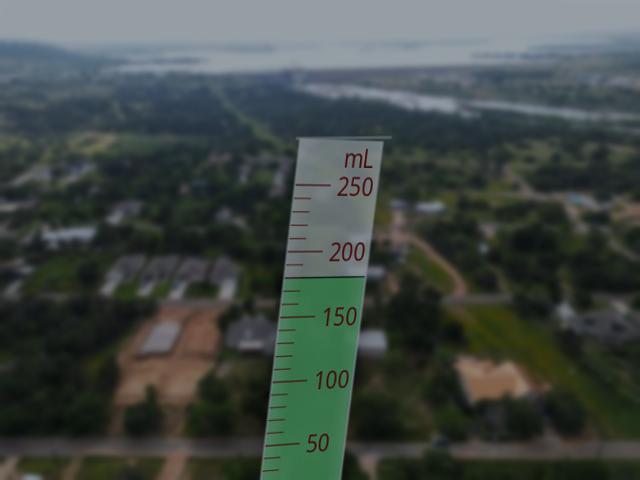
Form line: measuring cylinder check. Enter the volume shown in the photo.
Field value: 180 mL
